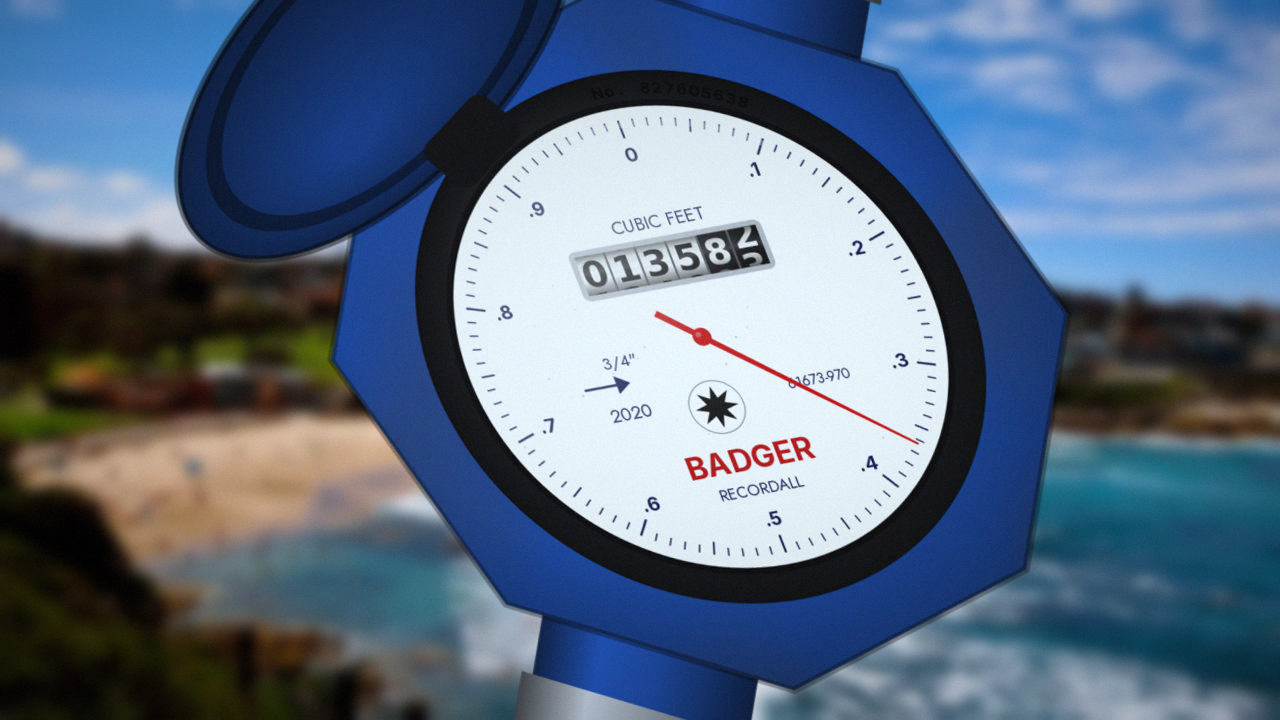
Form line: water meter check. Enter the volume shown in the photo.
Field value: 13582.36 ft³
